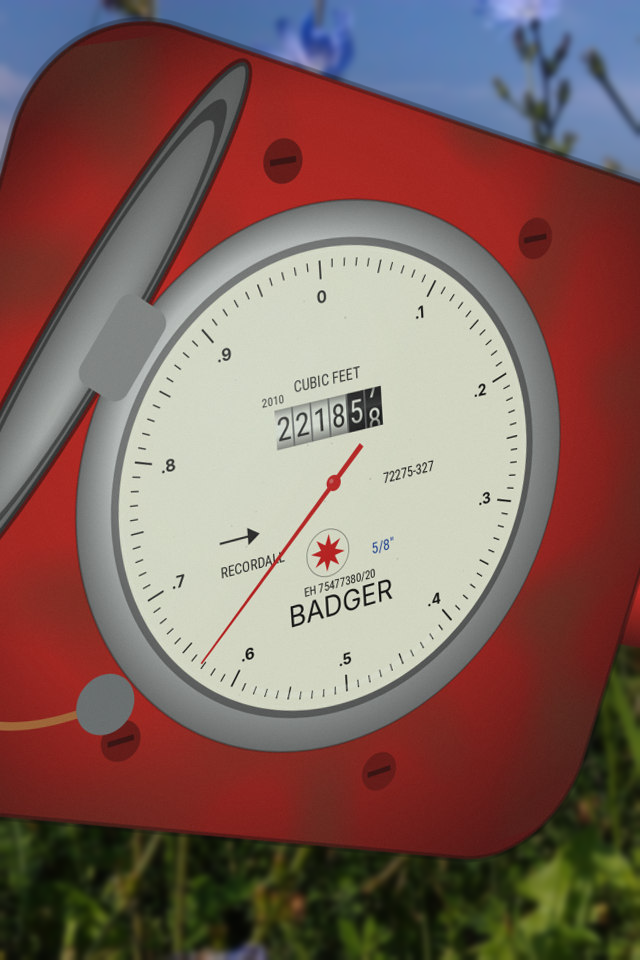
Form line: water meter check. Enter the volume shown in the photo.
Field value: 221857.63 ft³
